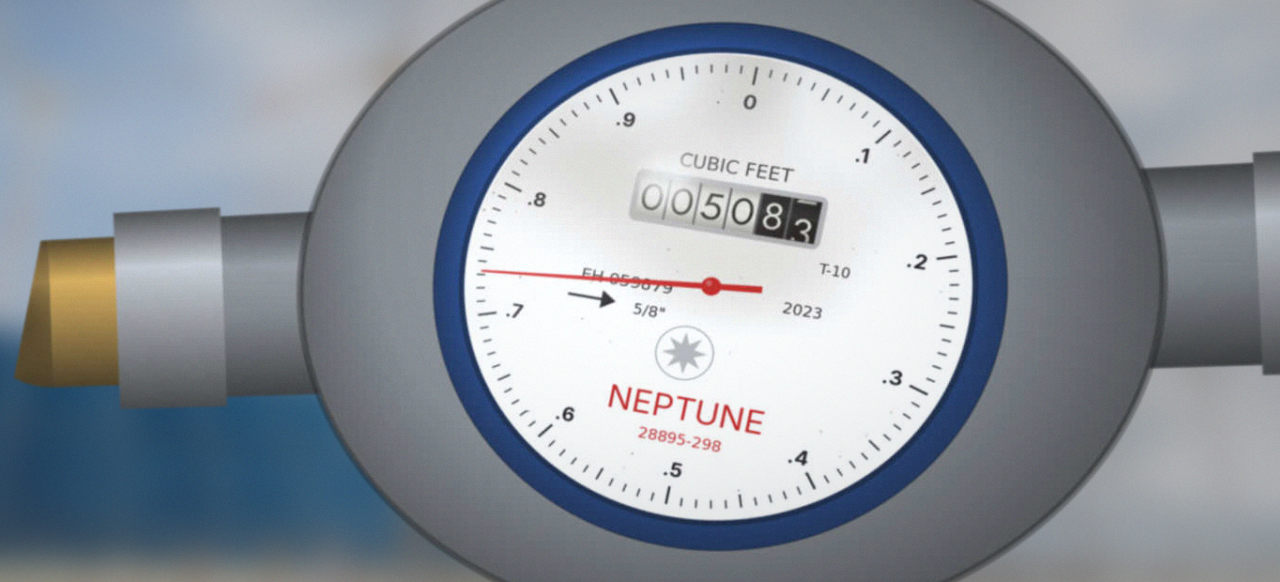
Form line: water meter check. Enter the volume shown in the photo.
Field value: 5082.73 ft³
